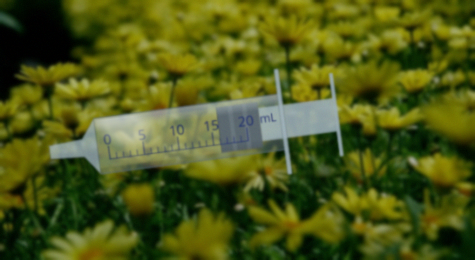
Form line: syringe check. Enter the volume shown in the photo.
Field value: 16 mL
